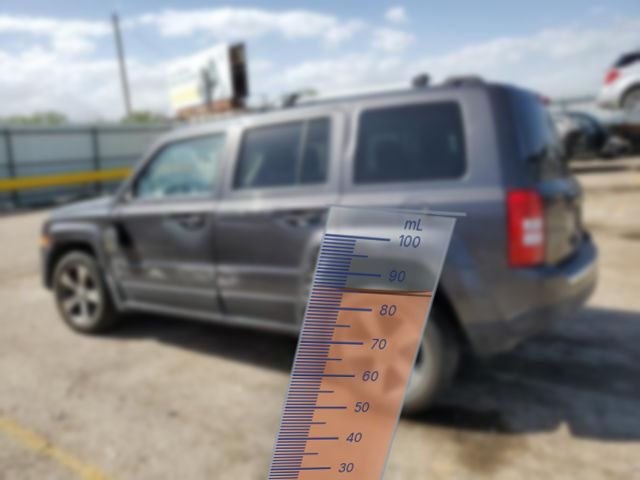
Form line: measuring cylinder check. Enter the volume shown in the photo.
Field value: 85 mL
